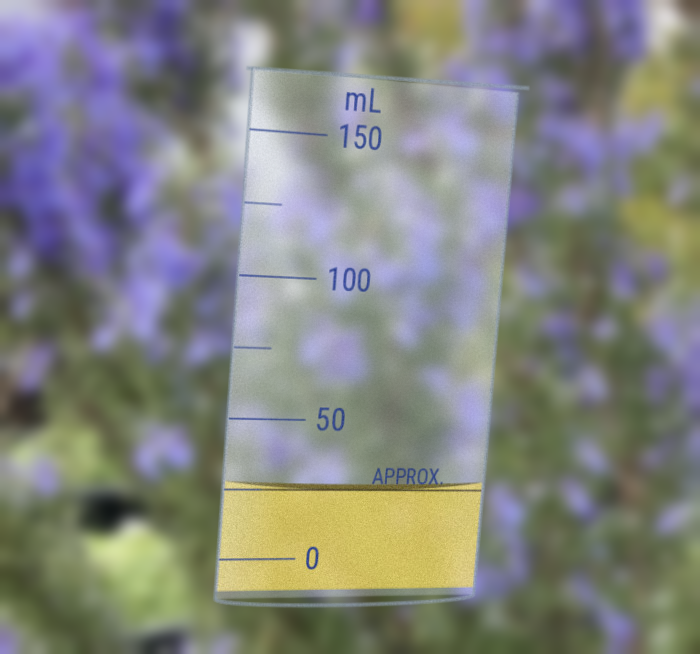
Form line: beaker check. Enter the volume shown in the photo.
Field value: 25 mL
